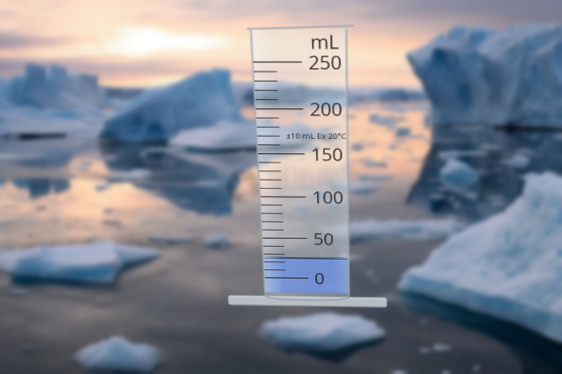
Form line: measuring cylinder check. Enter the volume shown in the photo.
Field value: 25 mL
